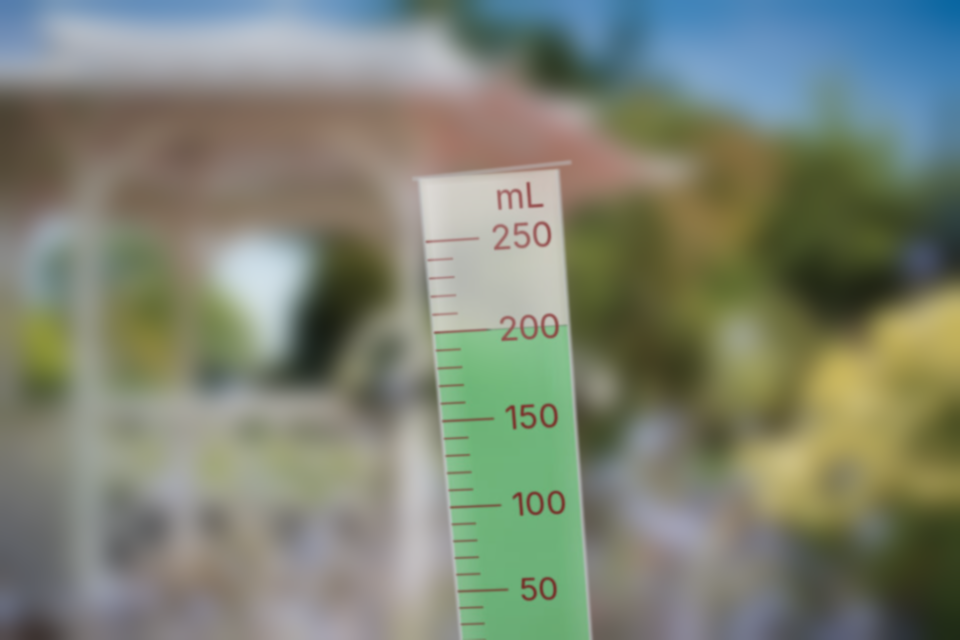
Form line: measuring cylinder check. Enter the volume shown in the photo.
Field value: 200 mL
